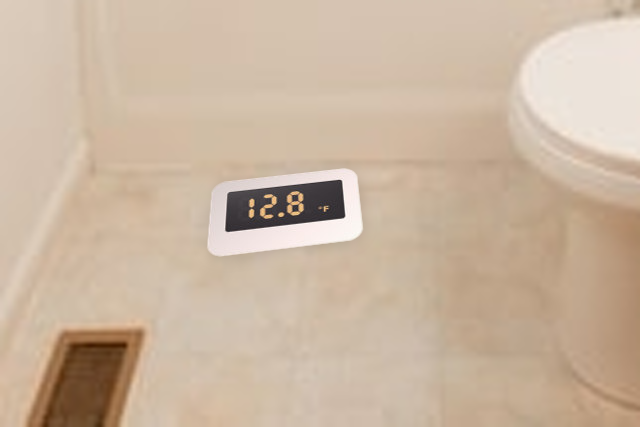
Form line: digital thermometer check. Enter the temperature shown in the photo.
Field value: 12.8 °F
